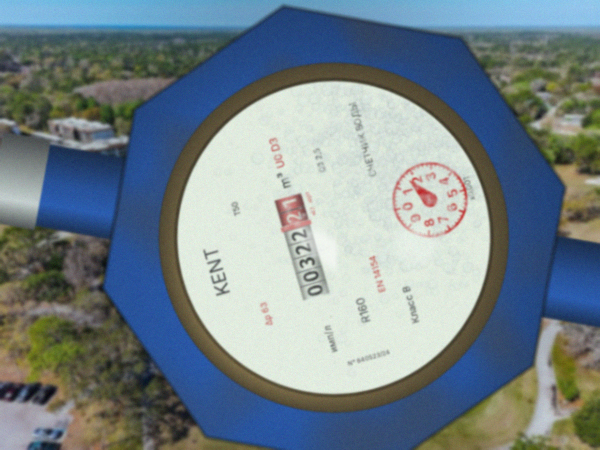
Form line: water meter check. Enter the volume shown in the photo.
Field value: 322.211 m³
